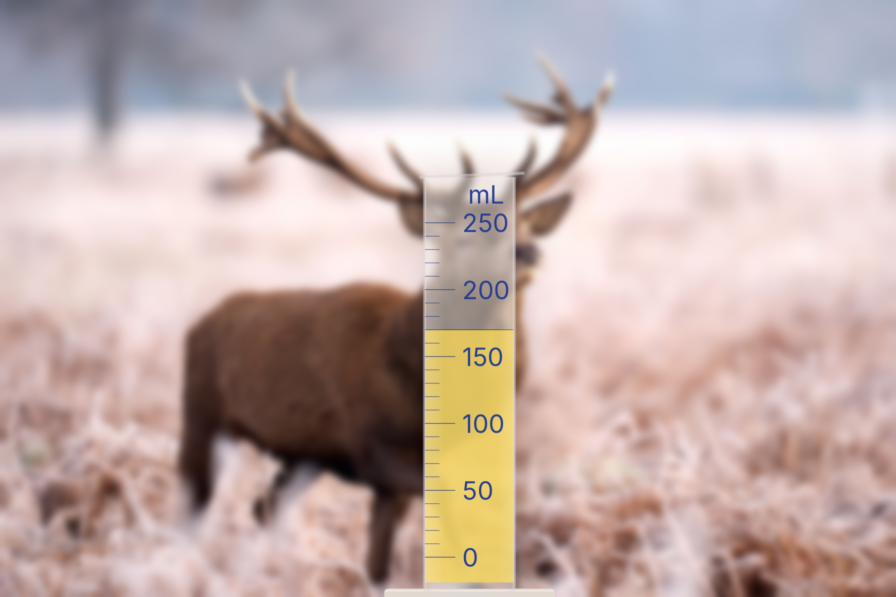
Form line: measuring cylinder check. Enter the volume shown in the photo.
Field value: 170 mL
